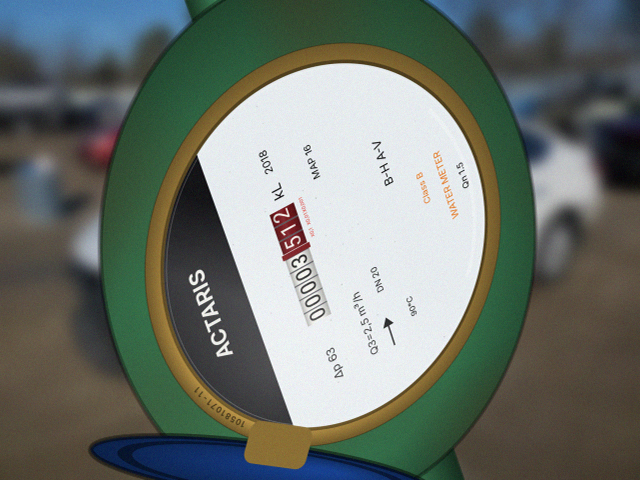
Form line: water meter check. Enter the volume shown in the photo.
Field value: 3.512 kL
